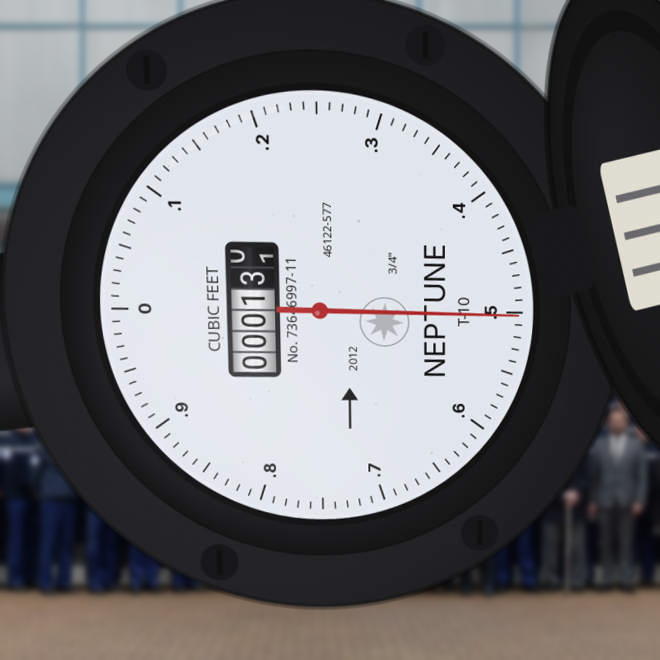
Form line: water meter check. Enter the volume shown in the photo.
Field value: 130.50 ft³
